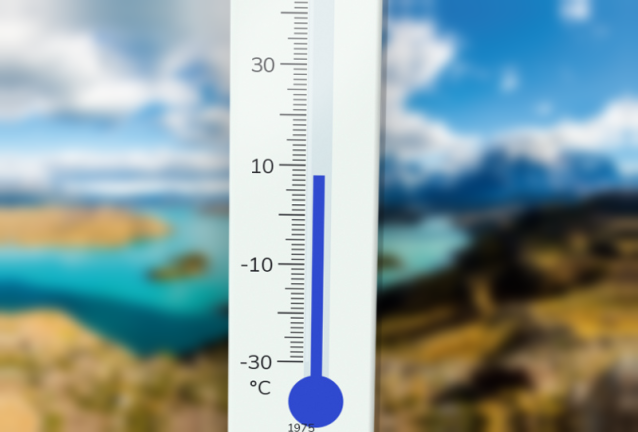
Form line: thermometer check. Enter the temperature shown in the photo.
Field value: 8 °C
